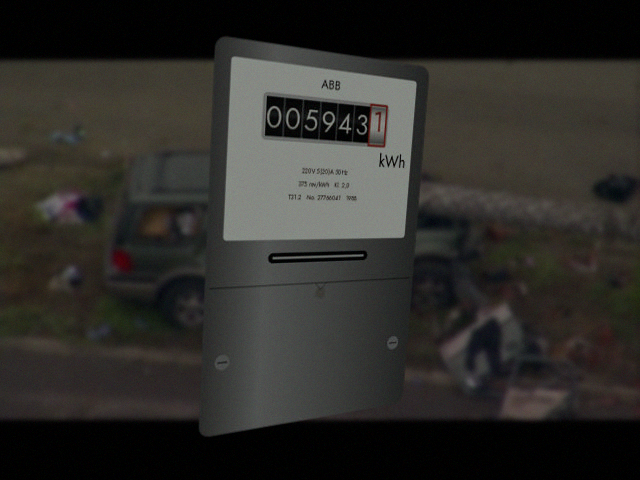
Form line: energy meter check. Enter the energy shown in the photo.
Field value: 5943.1 kWh
